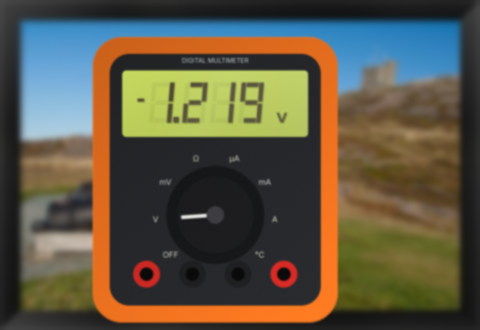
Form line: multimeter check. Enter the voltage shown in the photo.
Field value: -1.219 V
